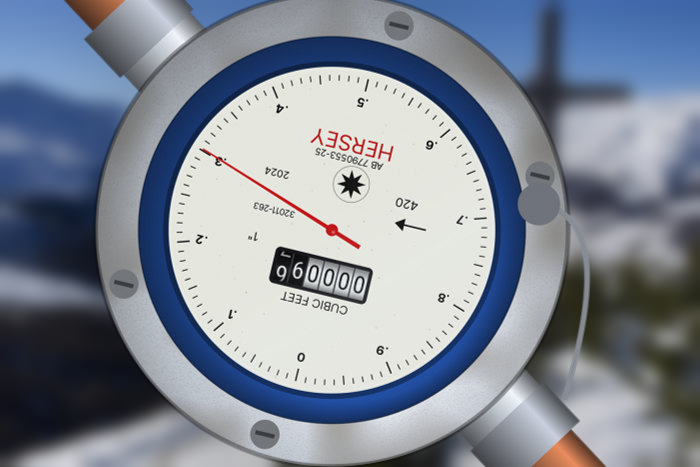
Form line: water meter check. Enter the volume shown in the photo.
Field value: 96.30 ft³
